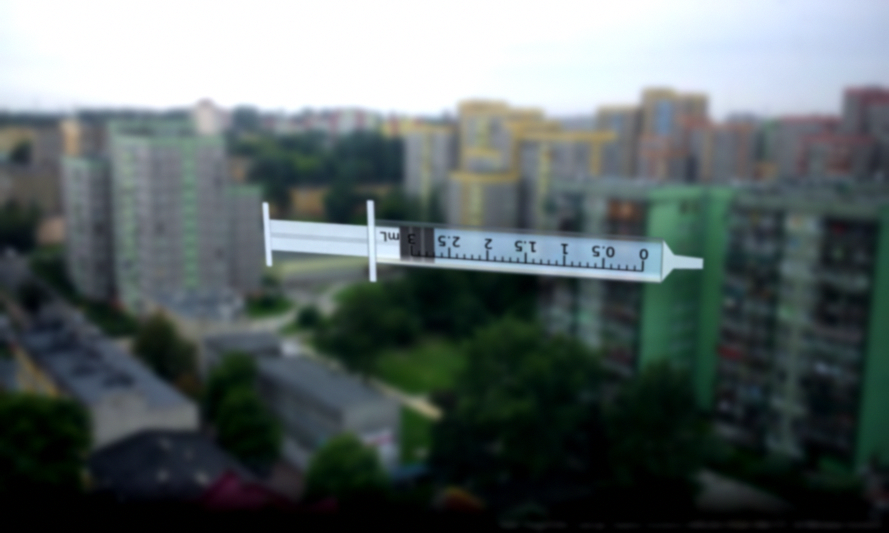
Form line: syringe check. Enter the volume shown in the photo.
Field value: 2.7 mL
